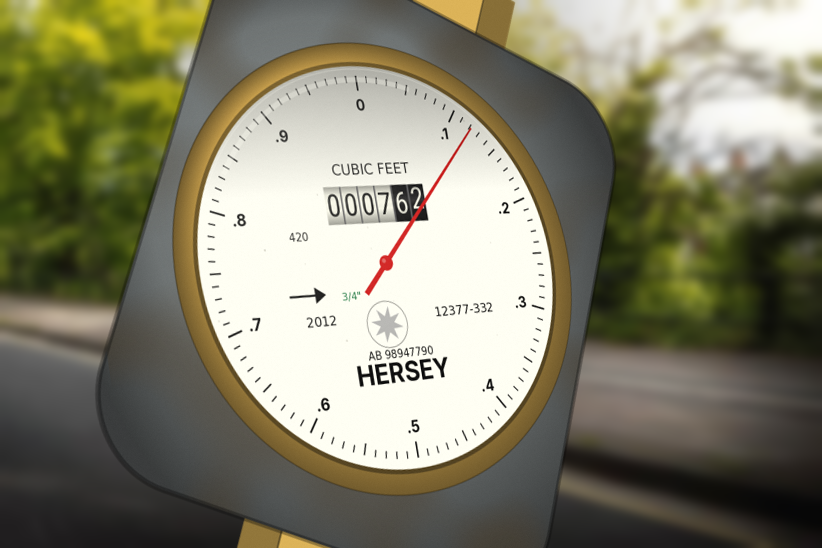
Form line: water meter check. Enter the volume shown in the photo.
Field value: 762.12 ft³
